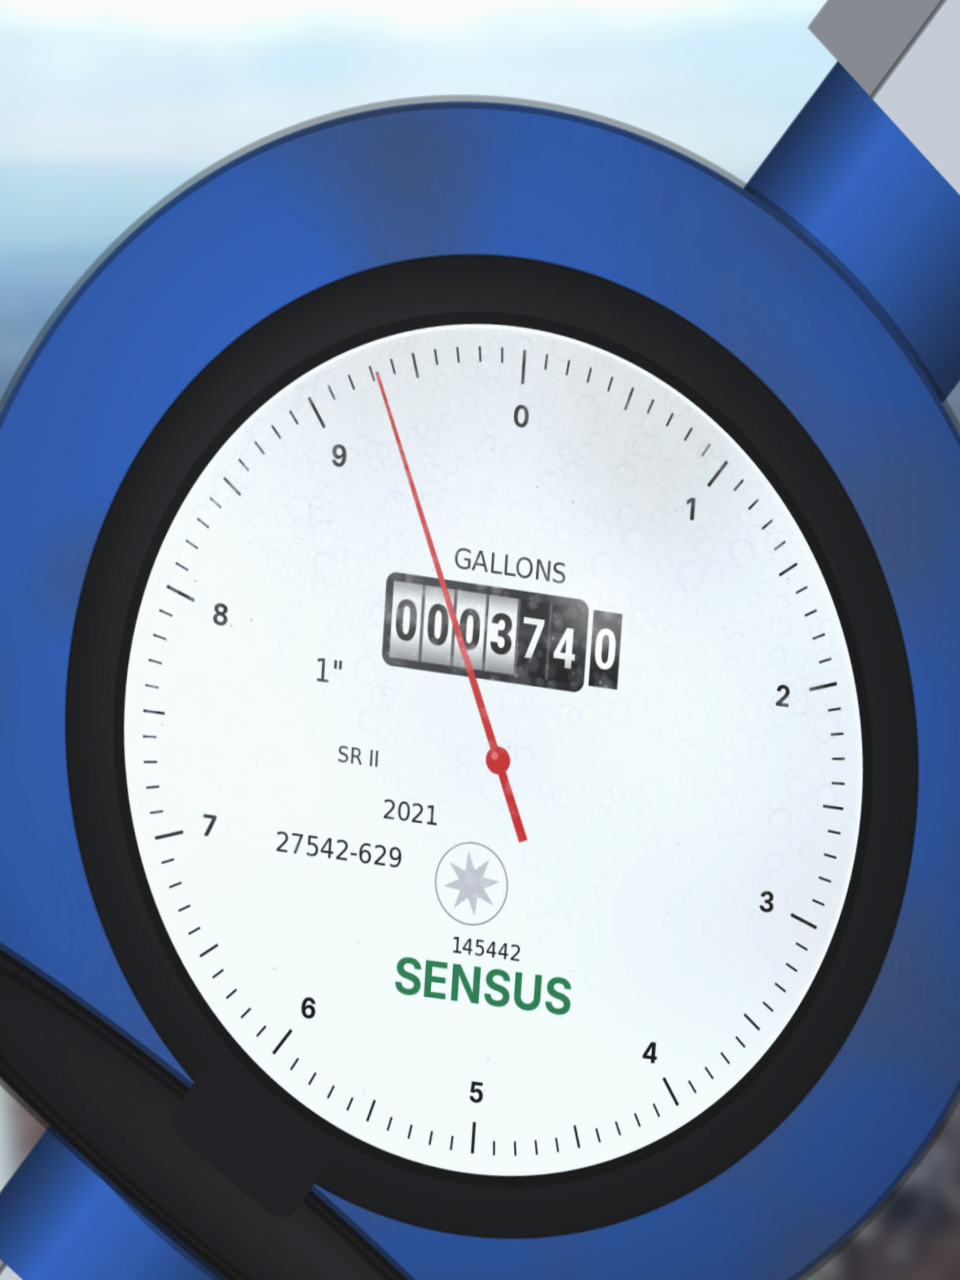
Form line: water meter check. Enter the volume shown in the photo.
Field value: 3739.3 gal
